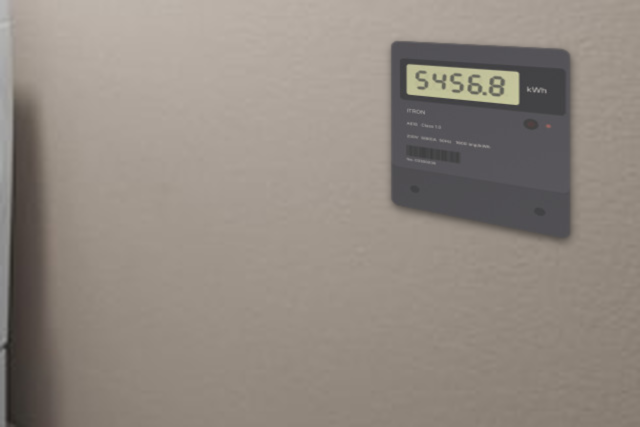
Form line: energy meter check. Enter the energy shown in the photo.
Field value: 5456.8 kWh
